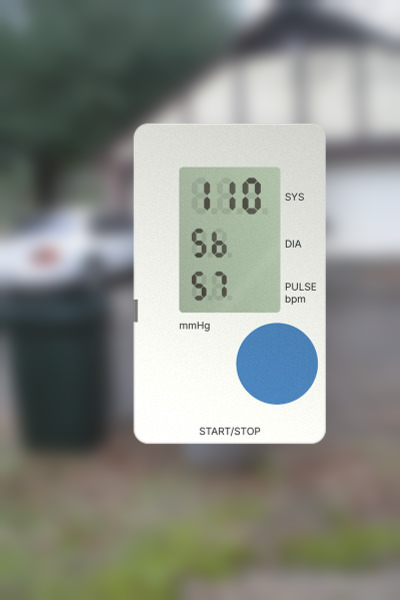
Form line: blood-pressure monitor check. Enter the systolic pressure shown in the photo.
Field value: 110 mmHg
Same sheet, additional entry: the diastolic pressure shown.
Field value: 56 mmHg
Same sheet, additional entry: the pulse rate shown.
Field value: 57 bpm
